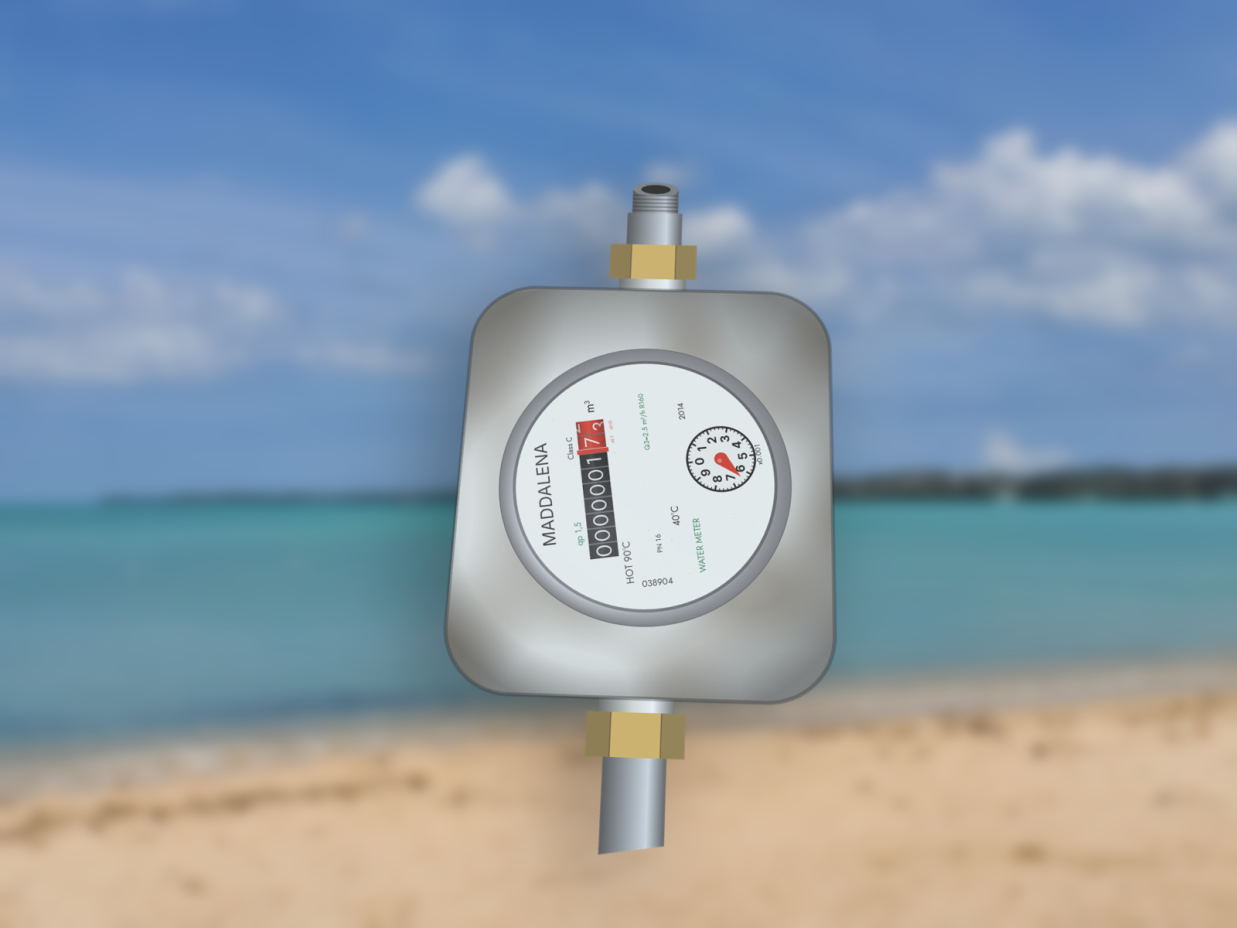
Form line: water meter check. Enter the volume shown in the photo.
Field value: 1.726 m³
